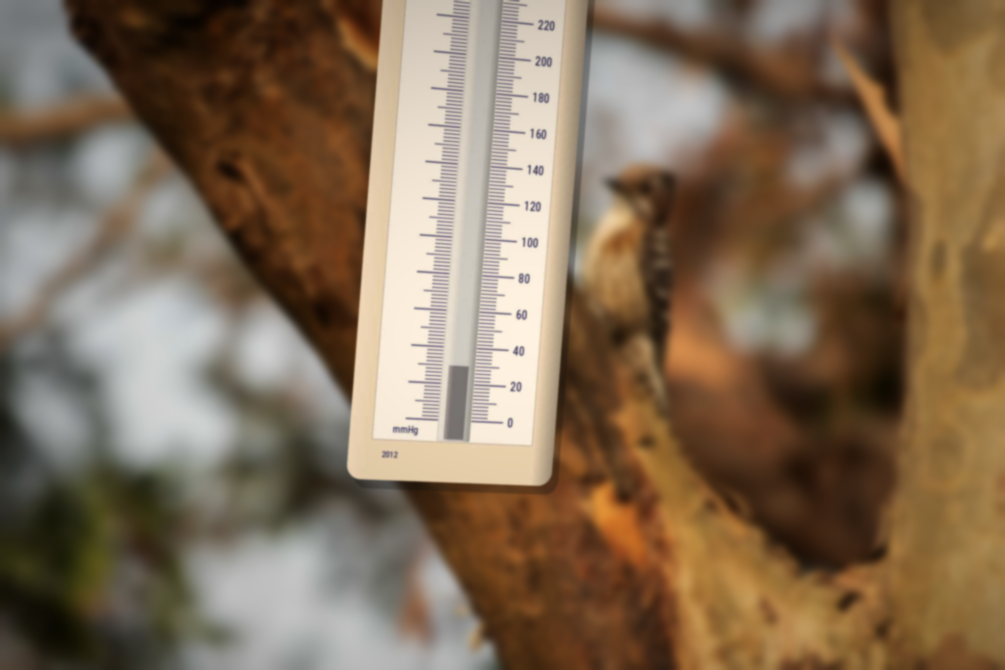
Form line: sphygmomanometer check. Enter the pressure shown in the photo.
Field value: 30 mmHg
